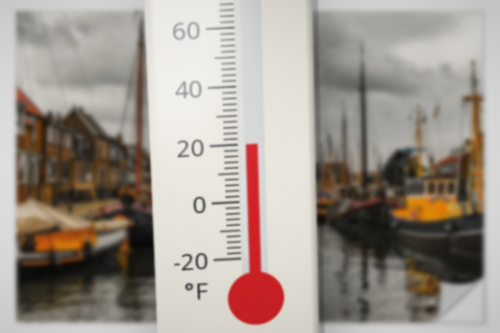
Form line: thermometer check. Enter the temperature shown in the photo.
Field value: 20 °F
